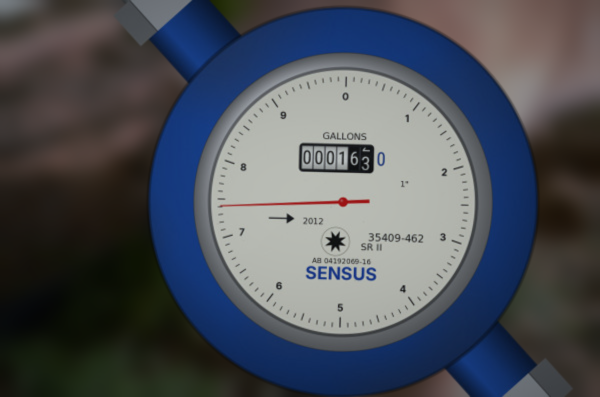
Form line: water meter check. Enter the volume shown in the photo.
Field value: 1627.4 gal
